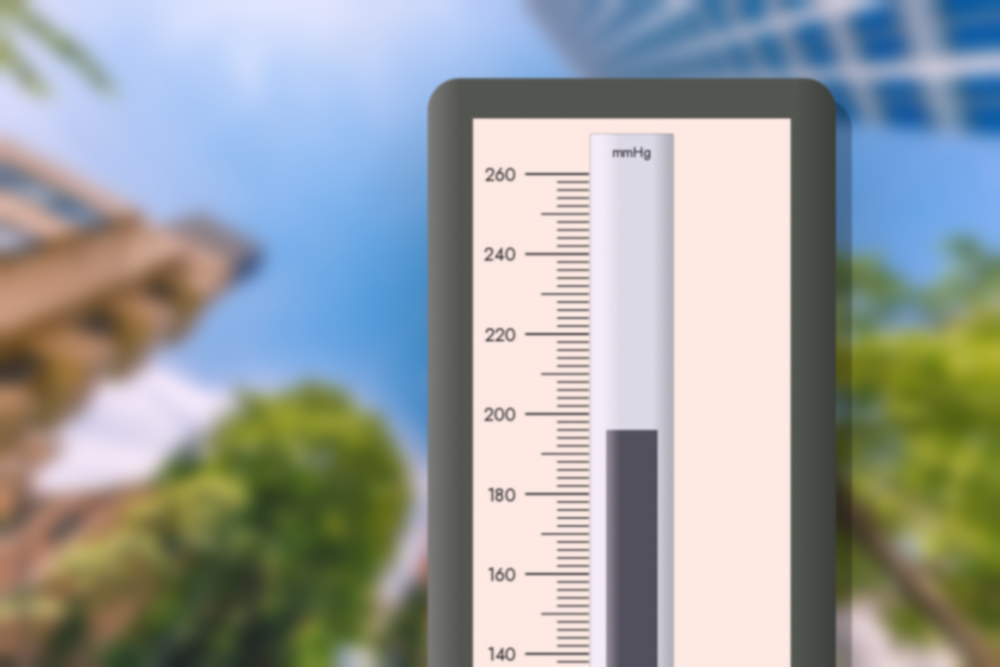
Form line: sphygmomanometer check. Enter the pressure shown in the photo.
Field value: 196 mmHg
